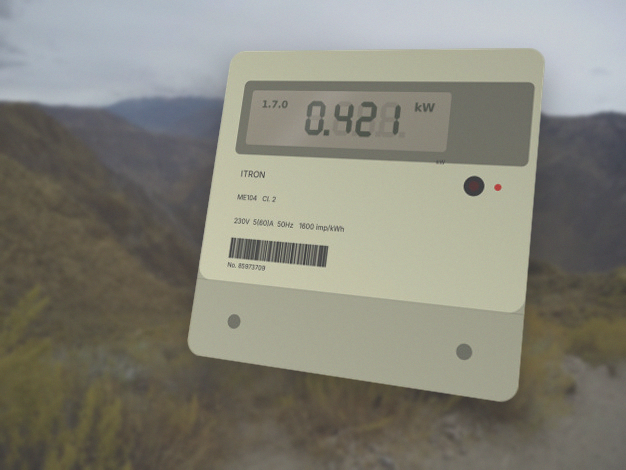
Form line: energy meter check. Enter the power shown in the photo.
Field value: 0.421 kW
